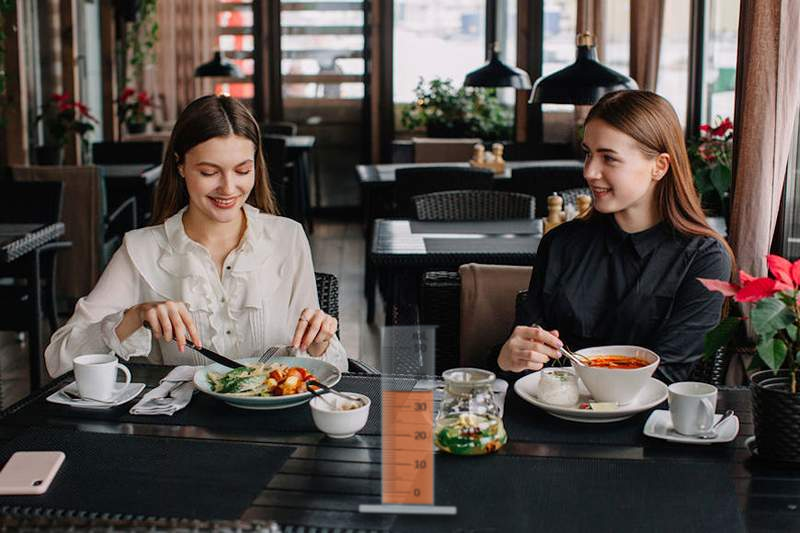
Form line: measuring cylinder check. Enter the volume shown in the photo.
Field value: 35 mL
